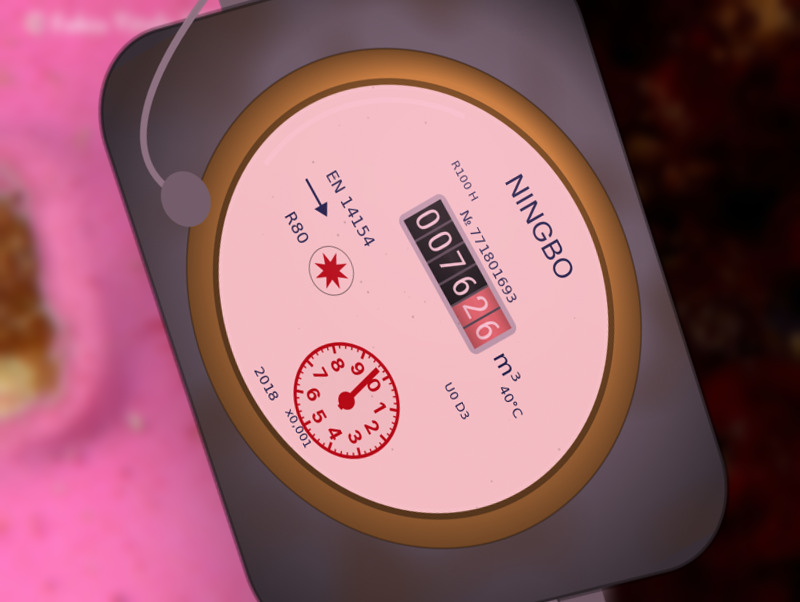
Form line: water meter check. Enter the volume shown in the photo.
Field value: 76.259 m³
